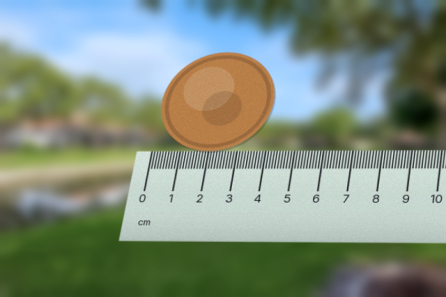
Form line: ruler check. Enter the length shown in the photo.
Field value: 4 cm
